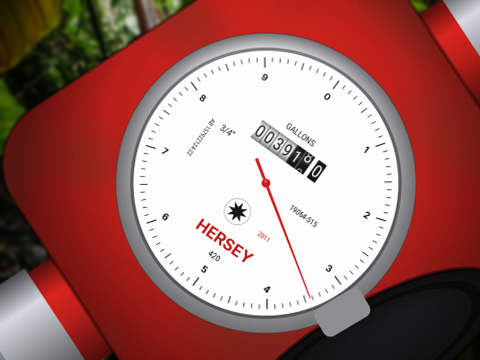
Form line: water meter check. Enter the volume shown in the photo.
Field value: 39183.4 gal
